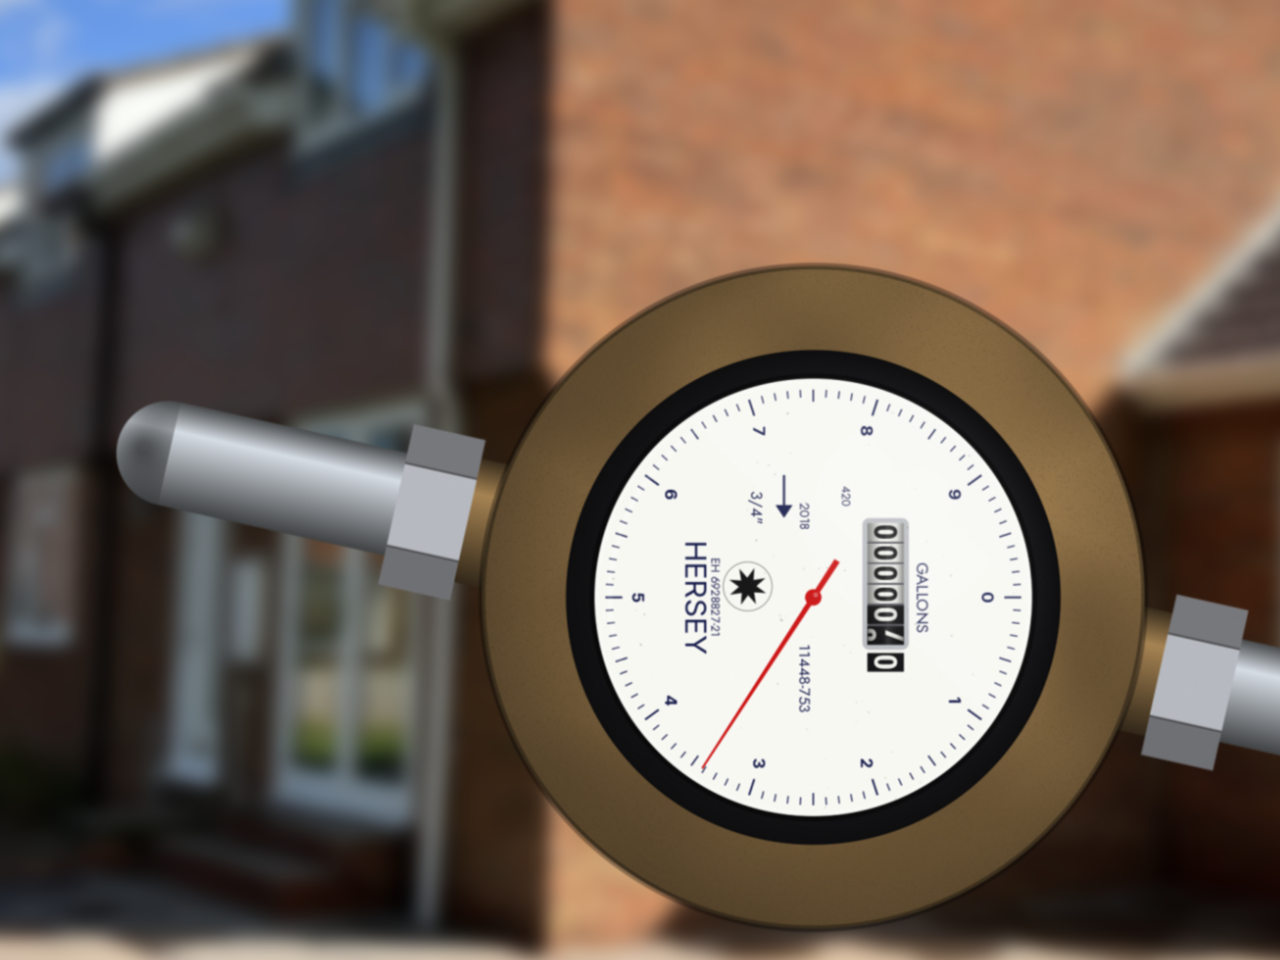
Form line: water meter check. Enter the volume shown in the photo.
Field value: 73.4 gal
